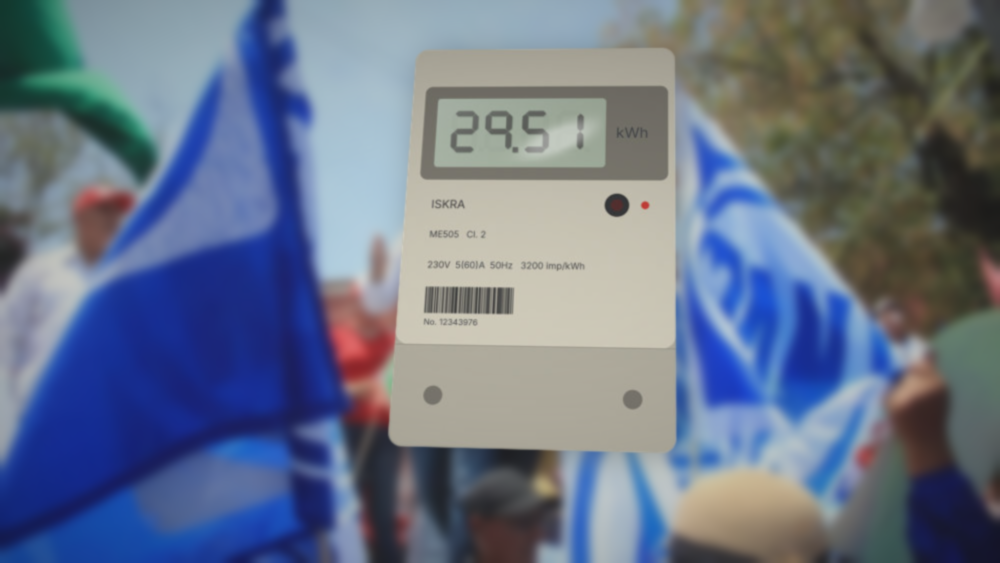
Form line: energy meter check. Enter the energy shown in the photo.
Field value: 29.51 kWh
